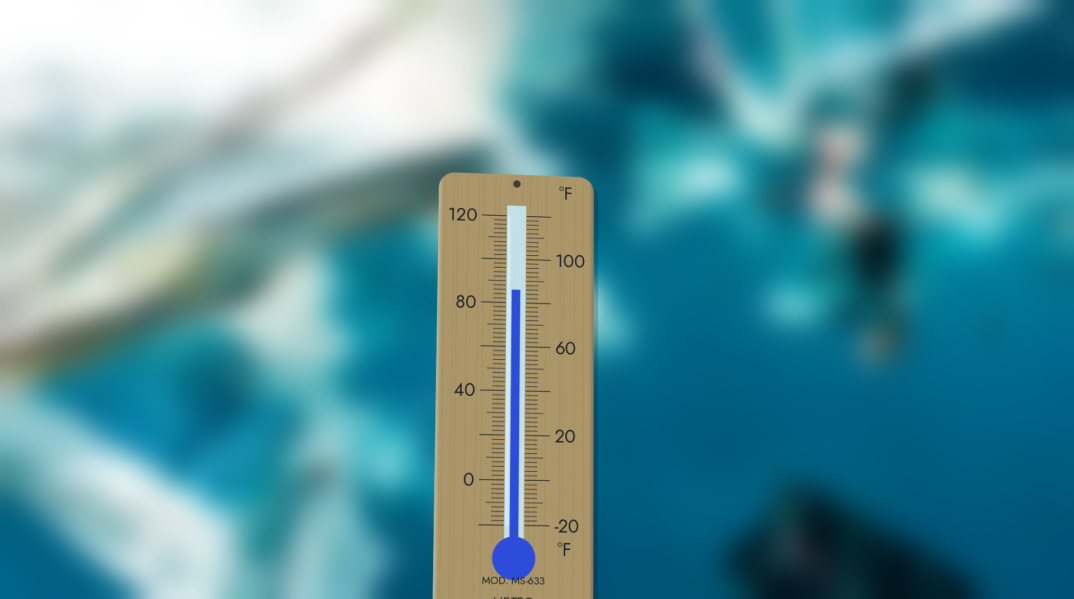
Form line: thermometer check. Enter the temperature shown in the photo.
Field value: 86 °F
